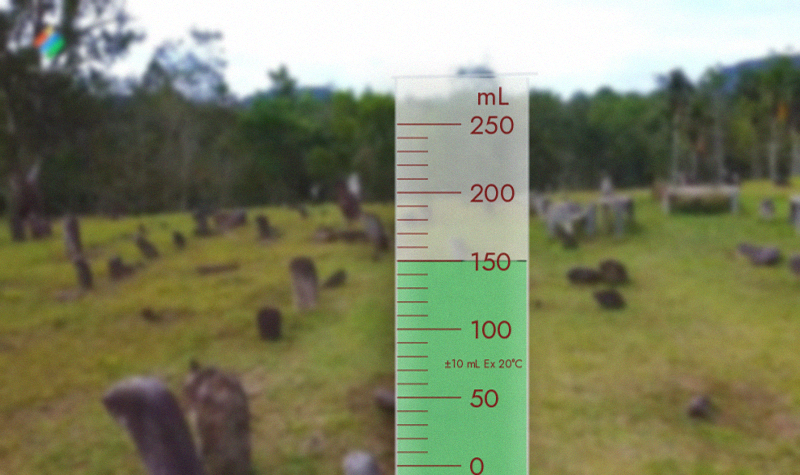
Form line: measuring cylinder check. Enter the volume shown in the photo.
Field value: 150 mL
